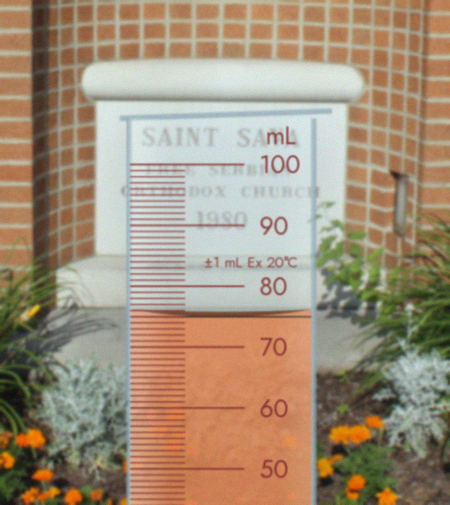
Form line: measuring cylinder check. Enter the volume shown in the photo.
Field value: 75 mL
